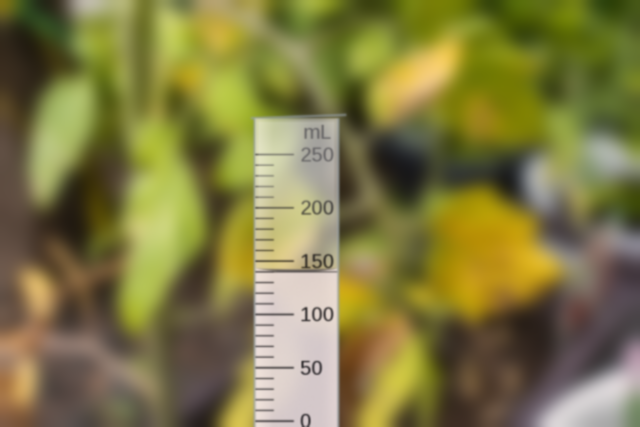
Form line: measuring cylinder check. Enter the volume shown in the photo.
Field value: 140 mL
